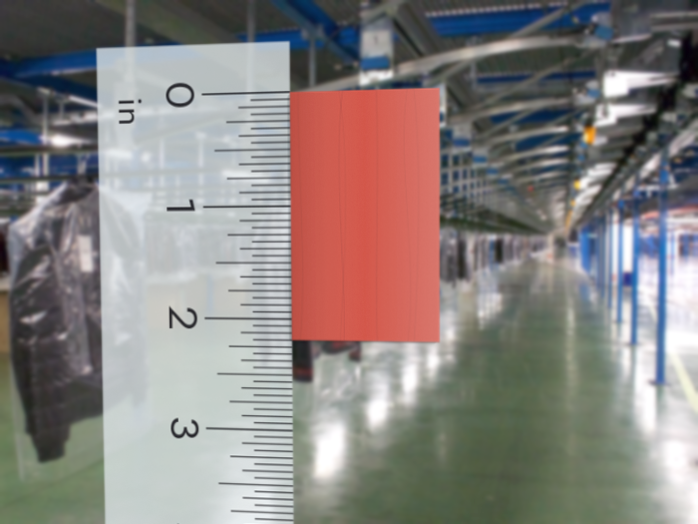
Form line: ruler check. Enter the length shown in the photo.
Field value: 2.1875 in
